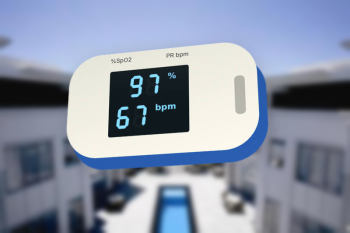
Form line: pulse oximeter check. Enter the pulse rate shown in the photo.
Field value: 67 bpm
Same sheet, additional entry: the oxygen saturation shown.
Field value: 97 %
